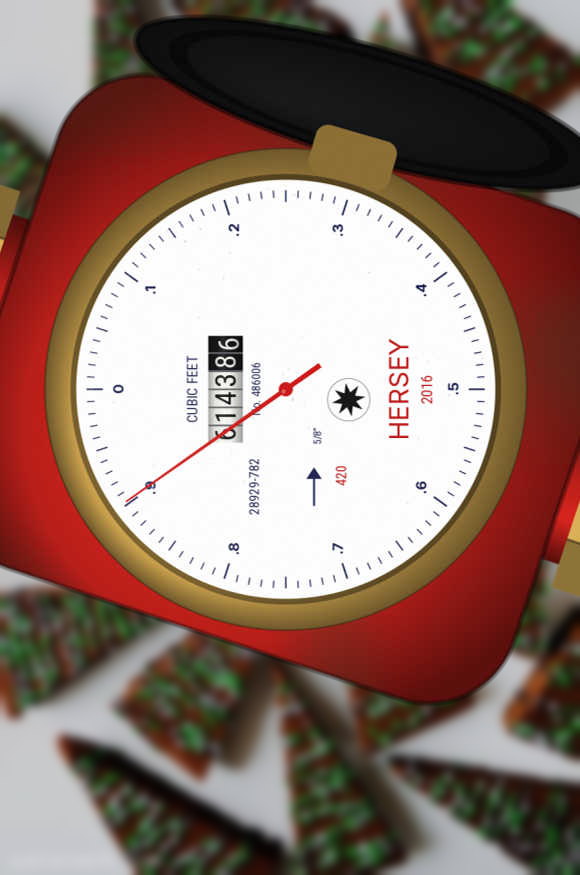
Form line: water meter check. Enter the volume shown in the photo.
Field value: 614385.90 ft³
